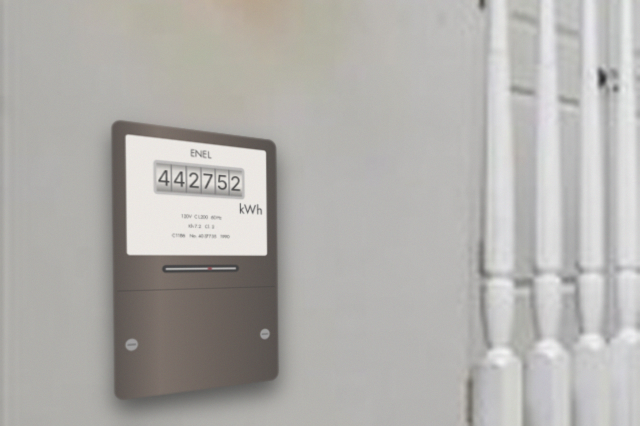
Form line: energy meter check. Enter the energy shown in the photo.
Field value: 442752 kWh
